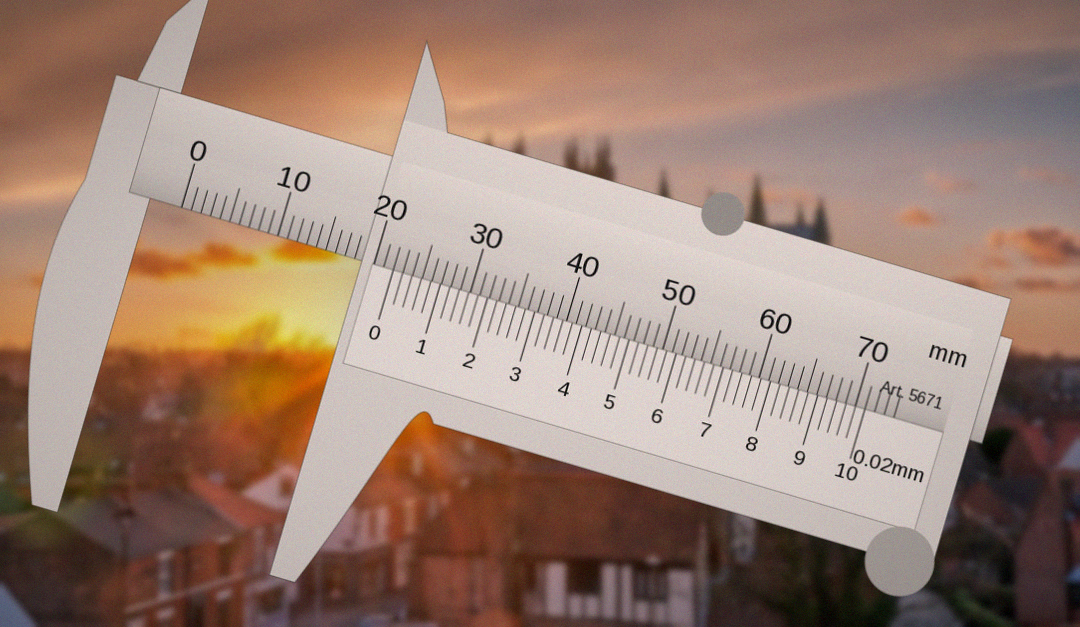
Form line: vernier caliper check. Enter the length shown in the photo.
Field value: 22.0 mm
